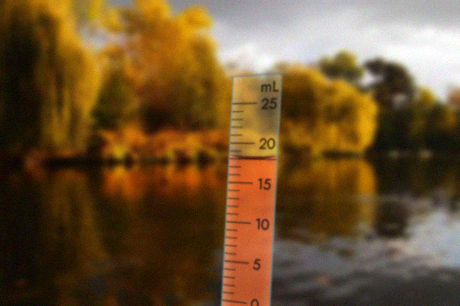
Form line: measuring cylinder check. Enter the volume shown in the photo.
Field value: 18 mL
